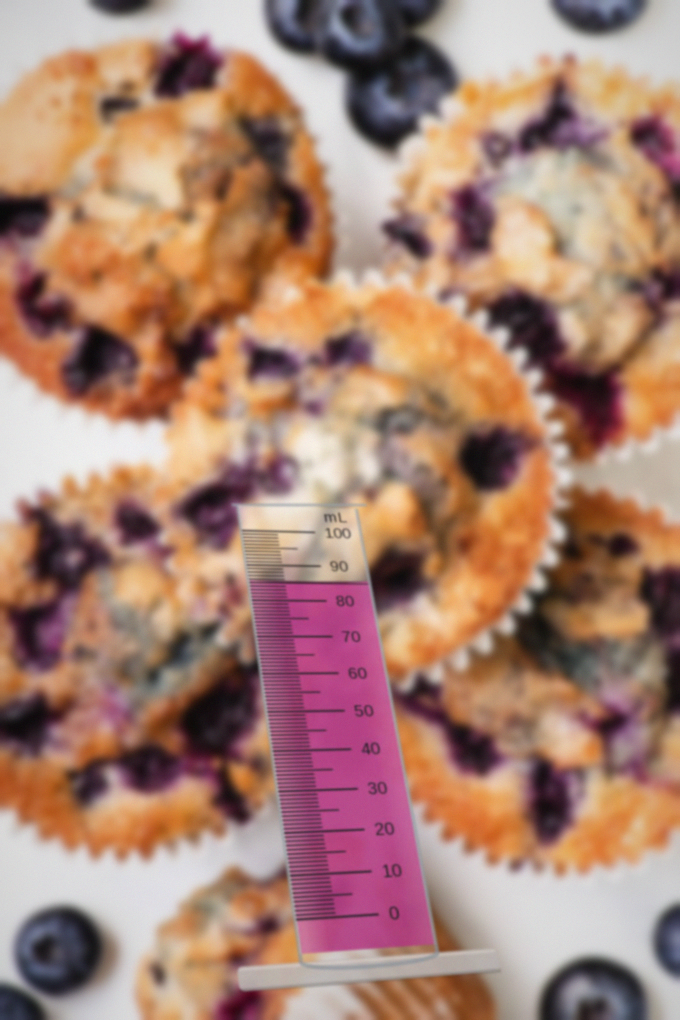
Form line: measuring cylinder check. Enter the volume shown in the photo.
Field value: 85 mL
